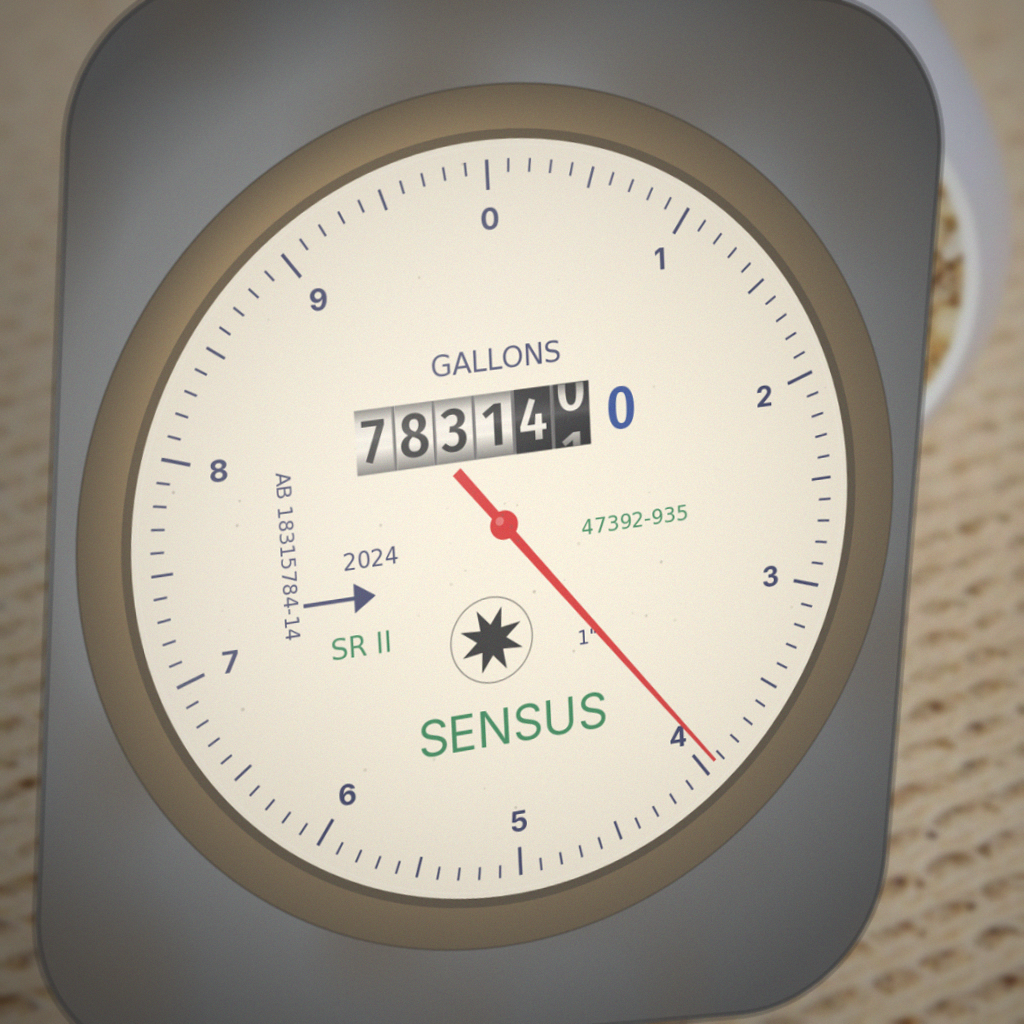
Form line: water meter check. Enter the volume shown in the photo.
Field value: 7831403.9 gal
